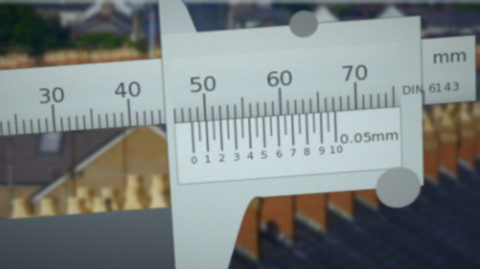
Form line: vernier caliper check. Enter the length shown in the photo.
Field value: 48.2 mm
